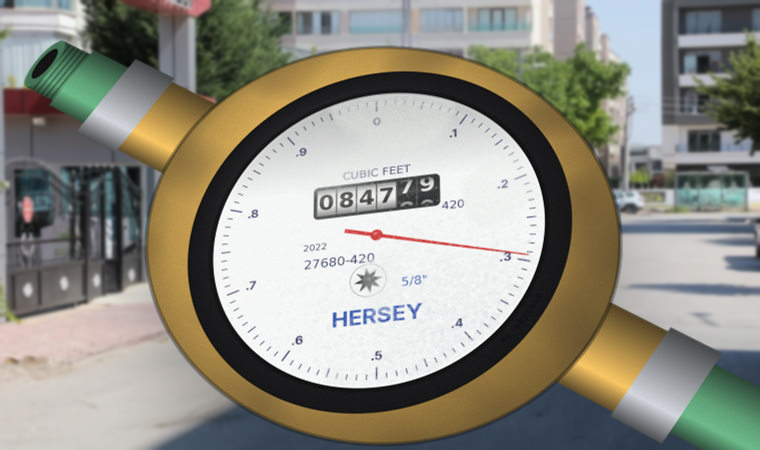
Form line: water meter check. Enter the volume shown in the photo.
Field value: 84779.29 ft³
